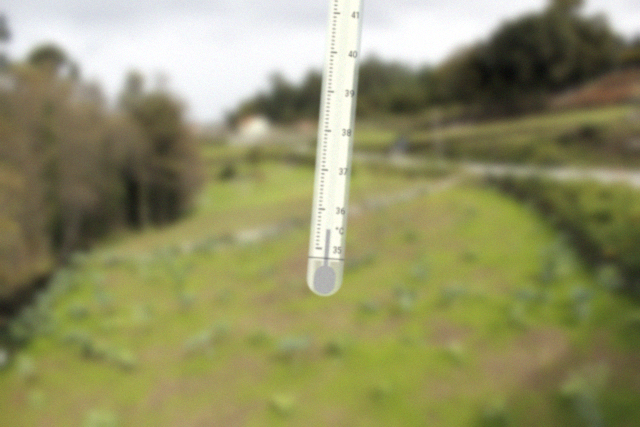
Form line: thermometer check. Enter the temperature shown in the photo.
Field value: 35.5 °C
